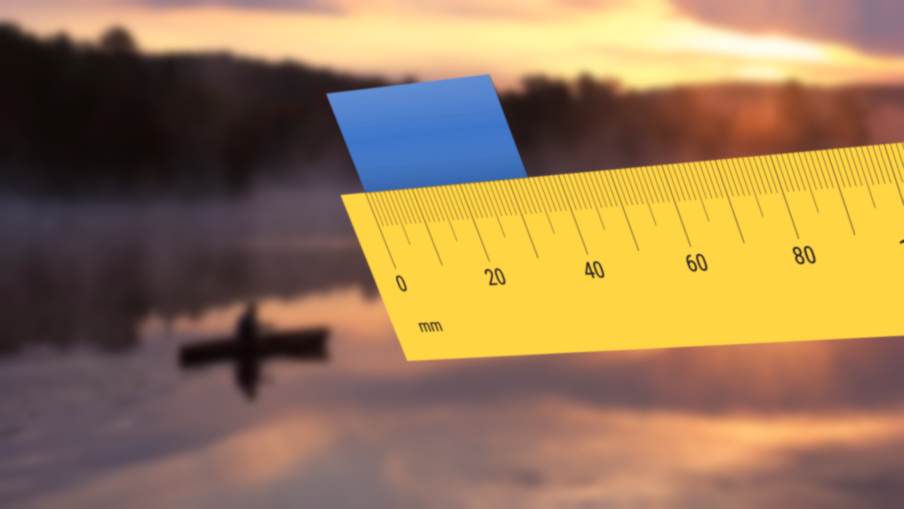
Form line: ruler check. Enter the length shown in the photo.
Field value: 34 mm
